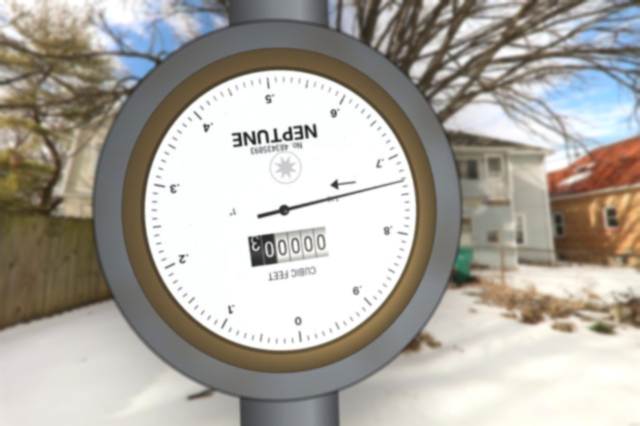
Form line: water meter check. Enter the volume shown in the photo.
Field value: 2.73 ft³
